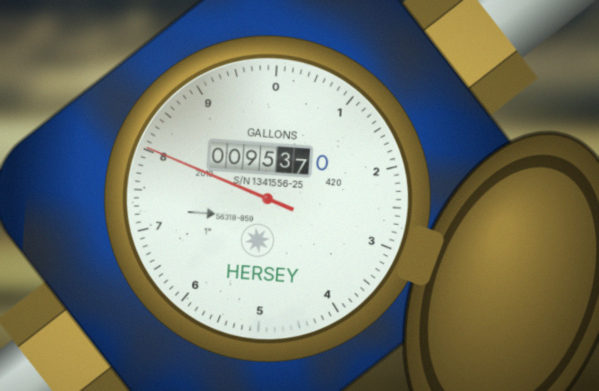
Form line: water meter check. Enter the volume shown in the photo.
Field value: 95368.0 gal
